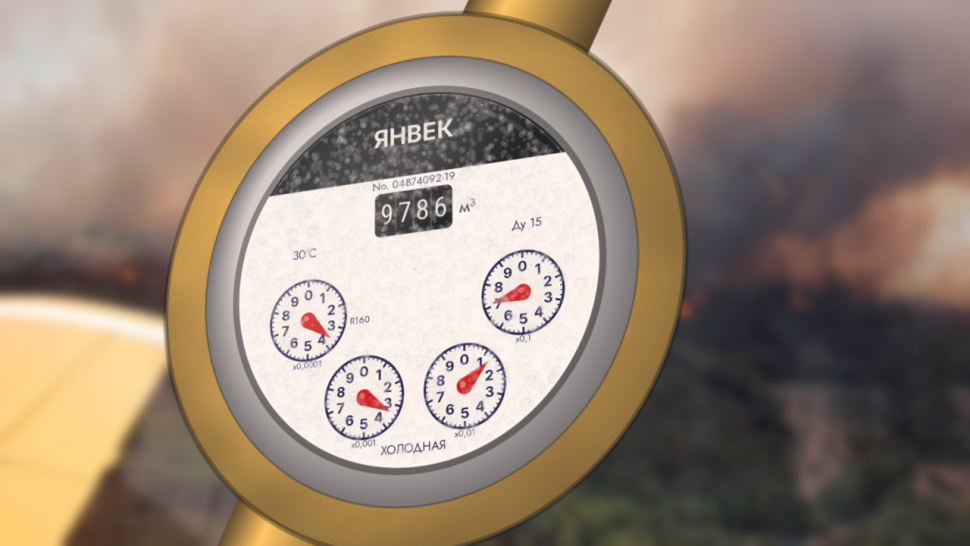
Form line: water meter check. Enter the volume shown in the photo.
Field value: 9786.7133 m³
